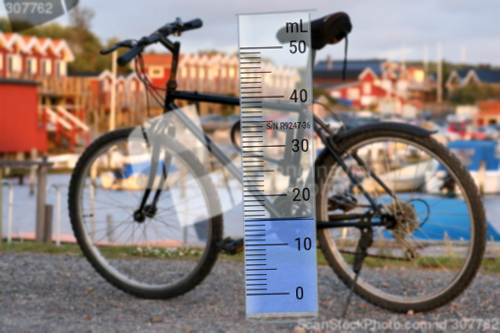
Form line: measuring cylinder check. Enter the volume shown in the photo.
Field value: 15 mL
